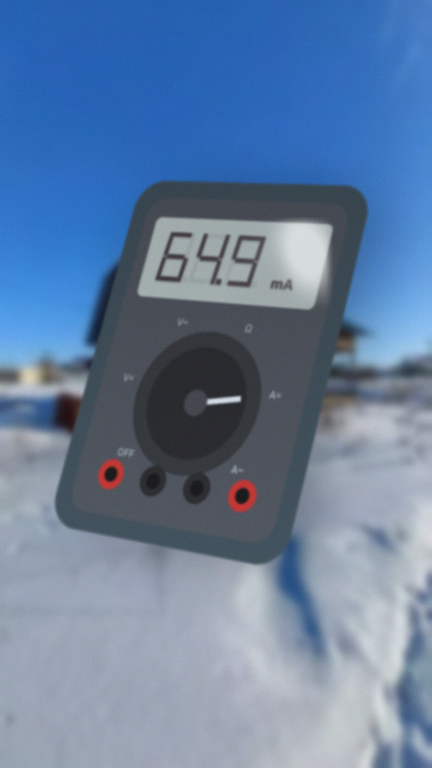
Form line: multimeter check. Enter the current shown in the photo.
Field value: 64.9 mA
